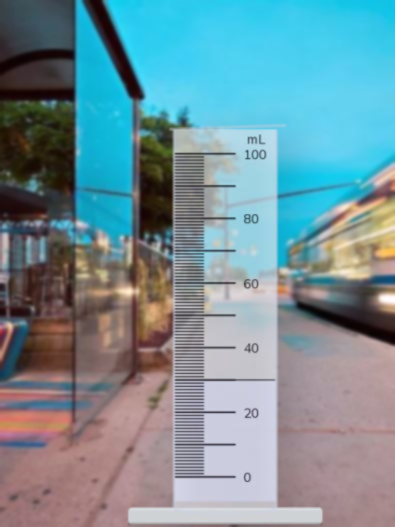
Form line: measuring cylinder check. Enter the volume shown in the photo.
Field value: 30 mL
